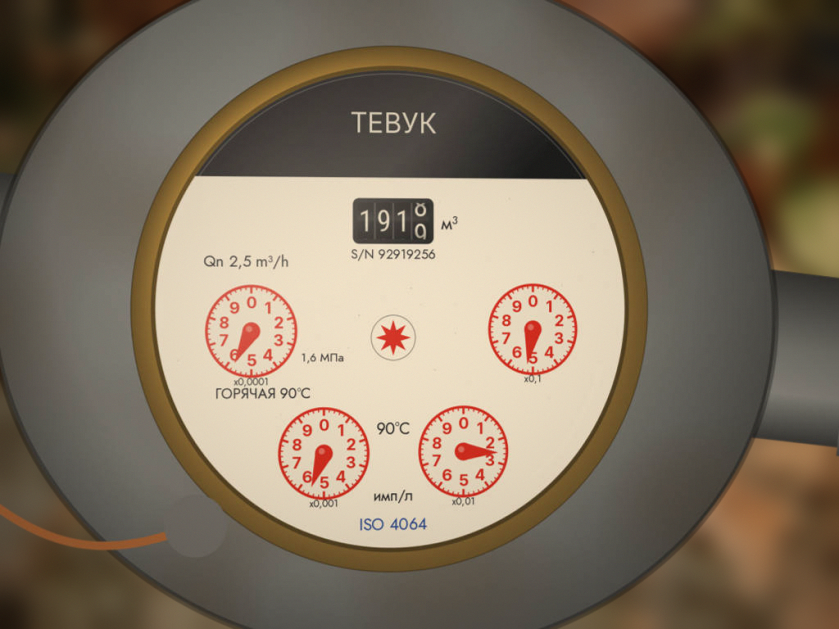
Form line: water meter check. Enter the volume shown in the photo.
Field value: 1918.5255 m³
